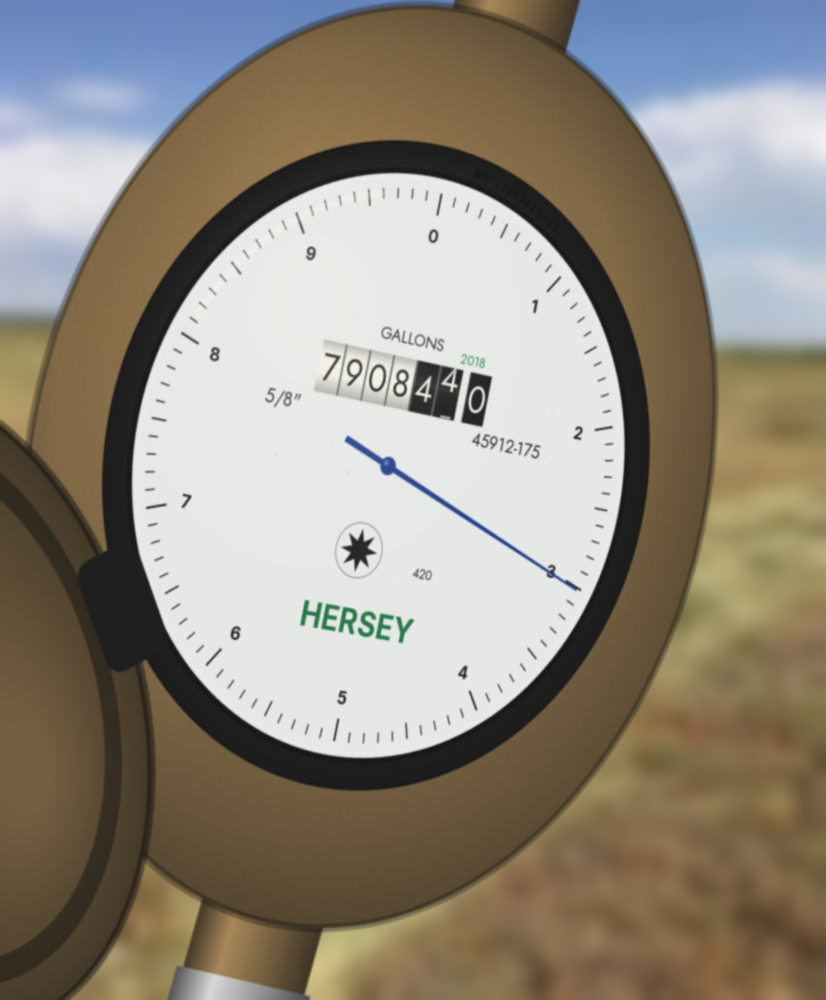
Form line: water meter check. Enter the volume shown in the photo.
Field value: 7908443.0 gal
